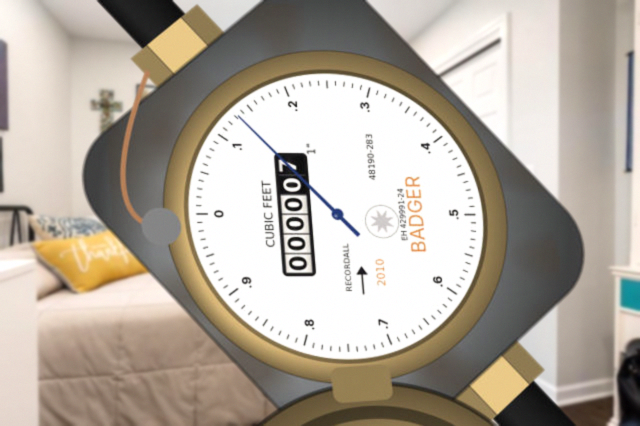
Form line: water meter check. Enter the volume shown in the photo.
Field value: 7.13 ft³
